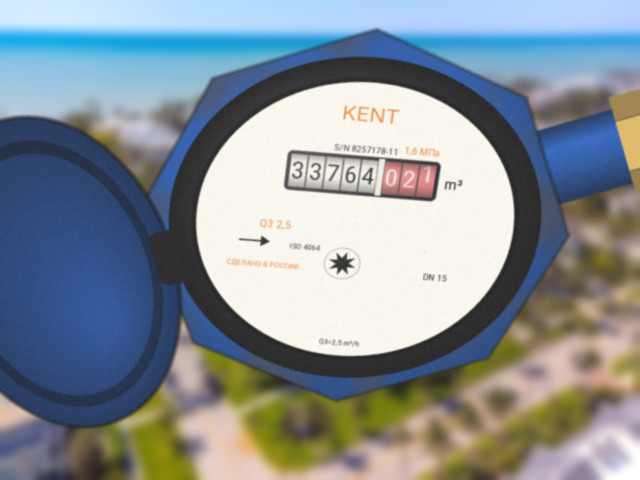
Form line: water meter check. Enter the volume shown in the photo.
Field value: 33764.021 m³
